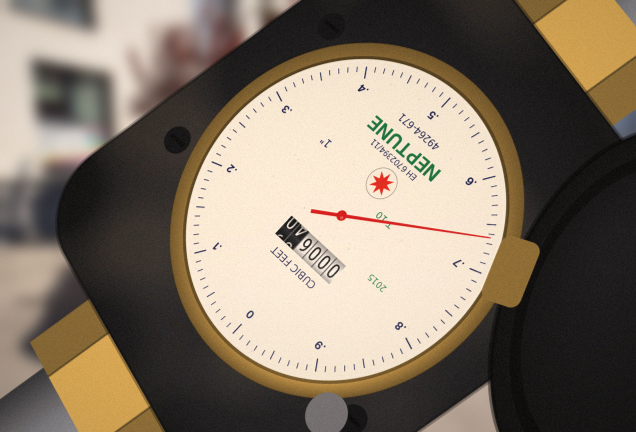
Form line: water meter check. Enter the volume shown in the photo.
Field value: 639.66 ft³
